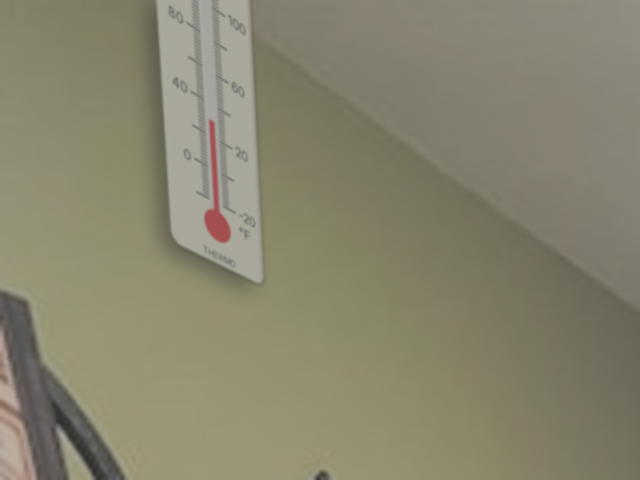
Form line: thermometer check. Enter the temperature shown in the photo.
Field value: 30 °F
